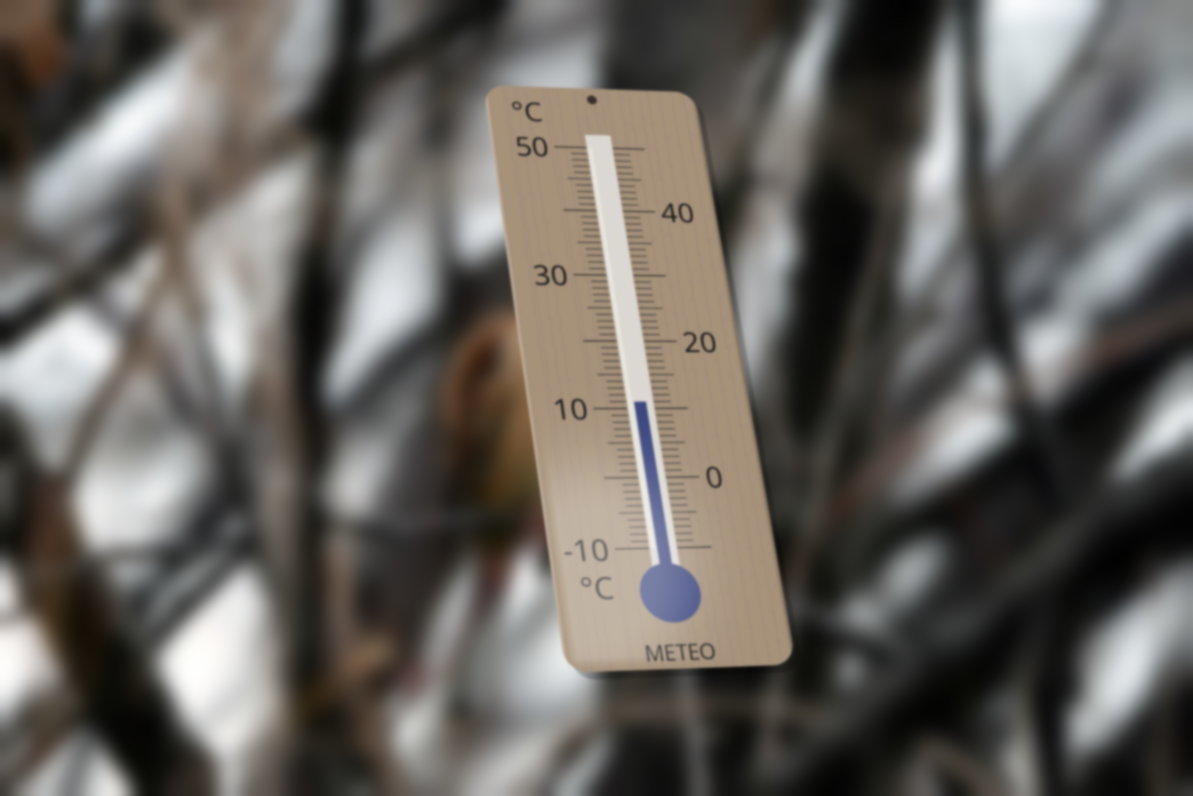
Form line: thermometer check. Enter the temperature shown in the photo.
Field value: 11 °C
